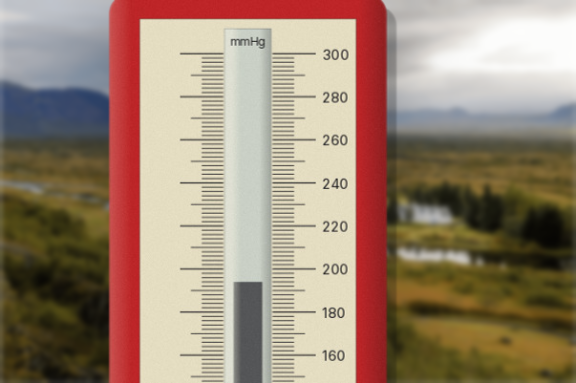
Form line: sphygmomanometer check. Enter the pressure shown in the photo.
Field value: 194 mmHg
